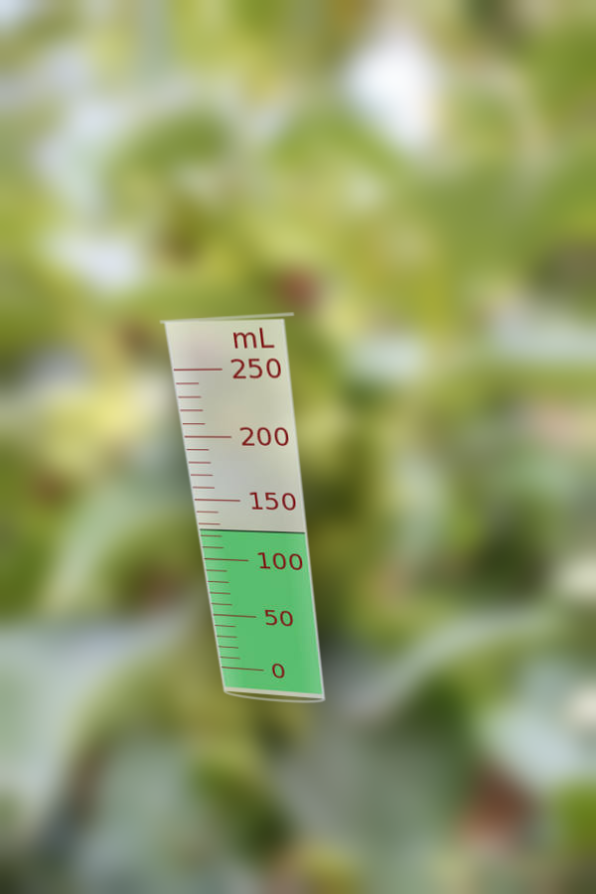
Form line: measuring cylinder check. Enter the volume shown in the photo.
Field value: 125 mL
